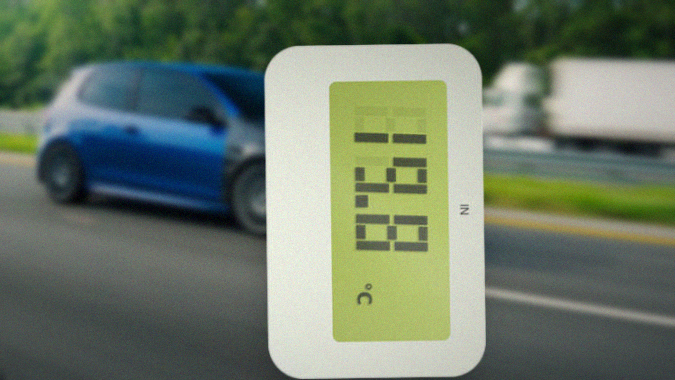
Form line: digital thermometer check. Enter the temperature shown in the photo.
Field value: 19.8 °C
